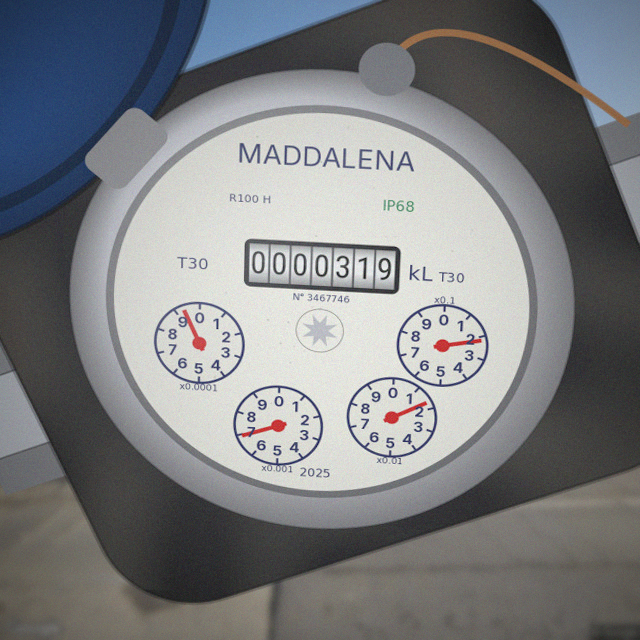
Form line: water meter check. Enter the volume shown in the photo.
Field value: 319.2169 kL
